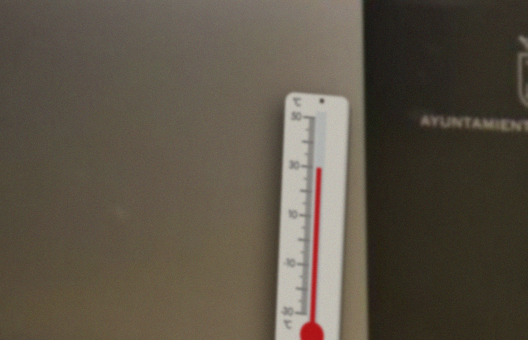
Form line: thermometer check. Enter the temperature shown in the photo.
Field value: 30 °C
